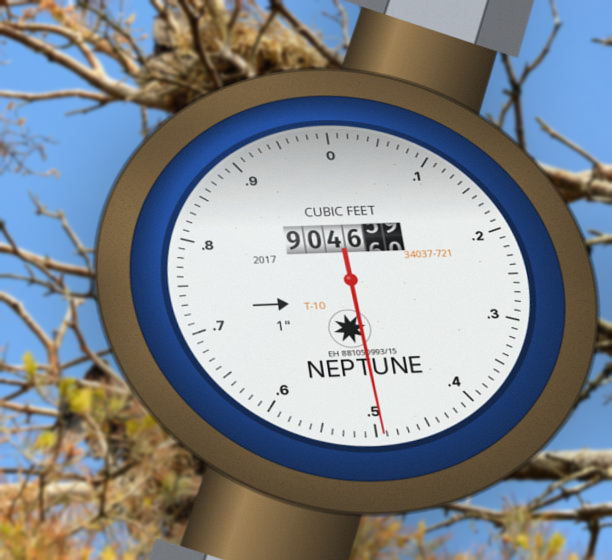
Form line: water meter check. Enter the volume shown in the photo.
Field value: 904659.49 ft³
